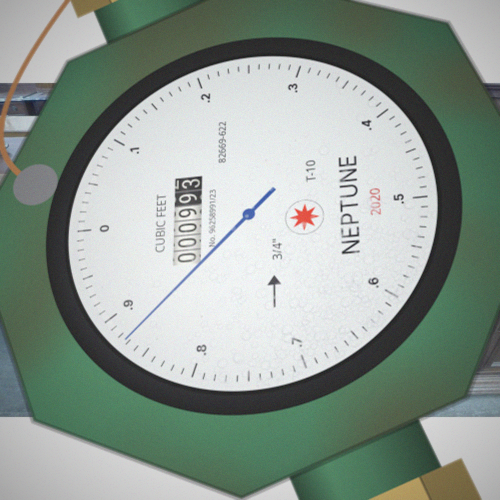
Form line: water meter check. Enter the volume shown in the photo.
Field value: 992.87 ft³
